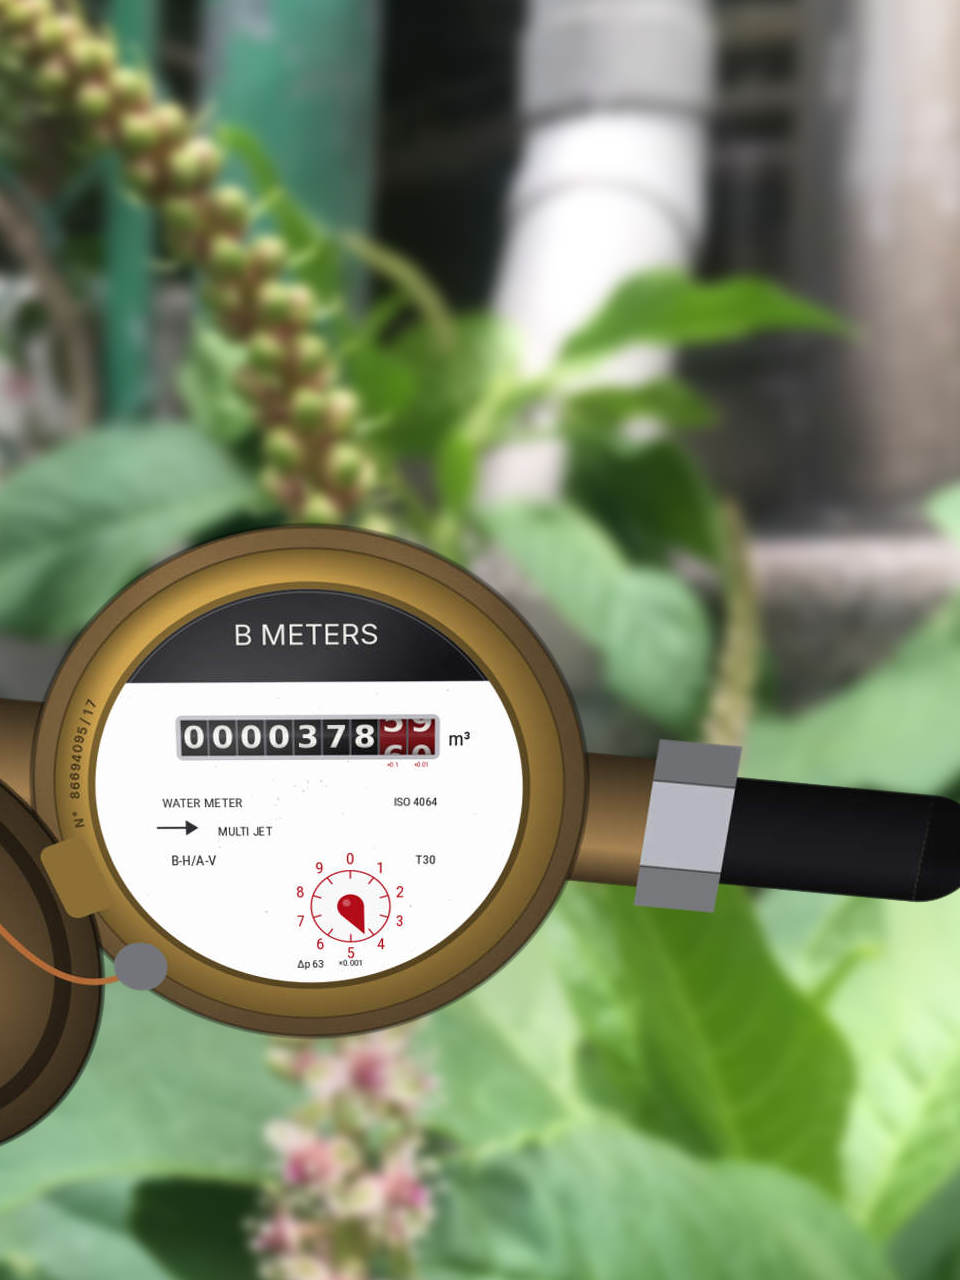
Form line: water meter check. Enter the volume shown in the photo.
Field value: 378.594 m³
